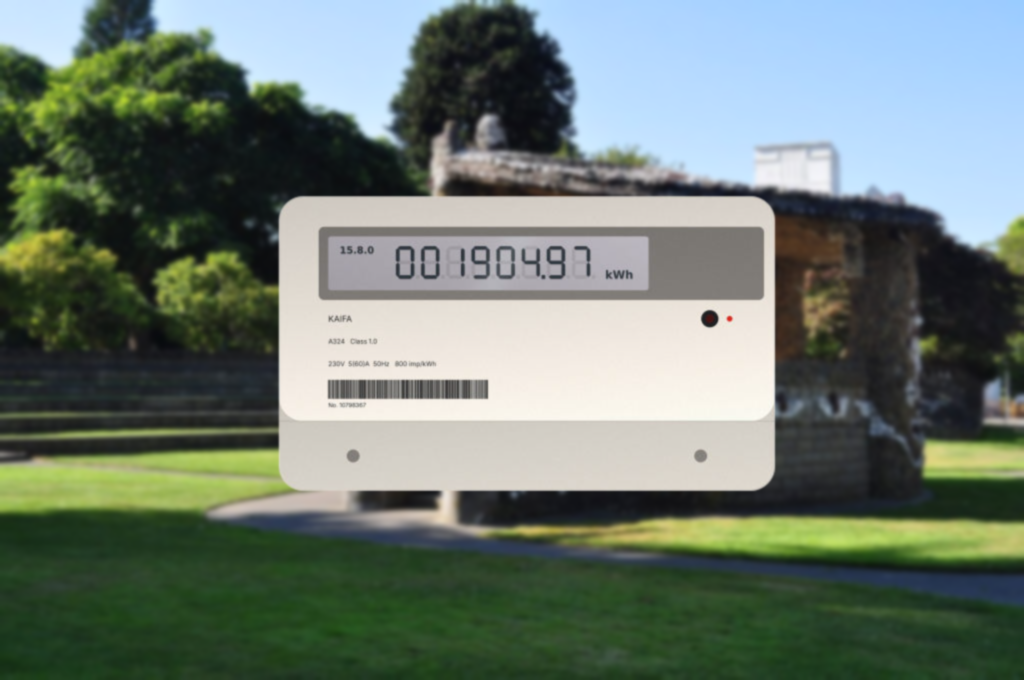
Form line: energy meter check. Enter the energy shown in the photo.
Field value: 1904.97 kWh
